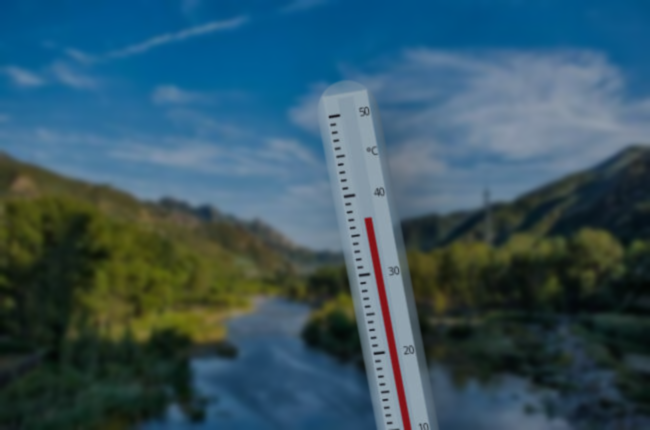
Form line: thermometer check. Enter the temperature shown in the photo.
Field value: 37 °C
